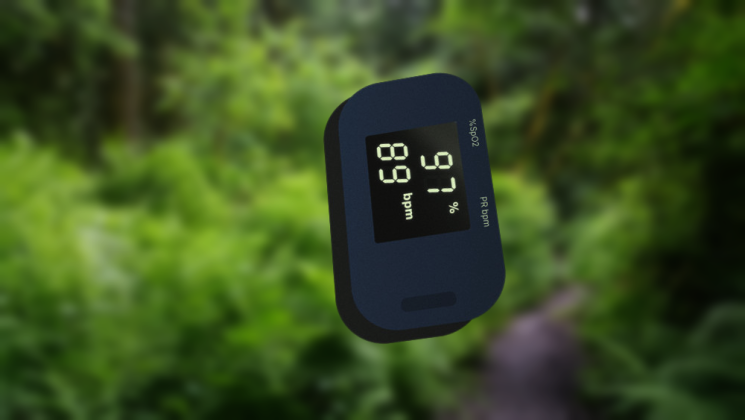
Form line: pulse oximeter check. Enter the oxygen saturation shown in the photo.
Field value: 97 %
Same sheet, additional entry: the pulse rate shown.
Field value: 89 bpm
